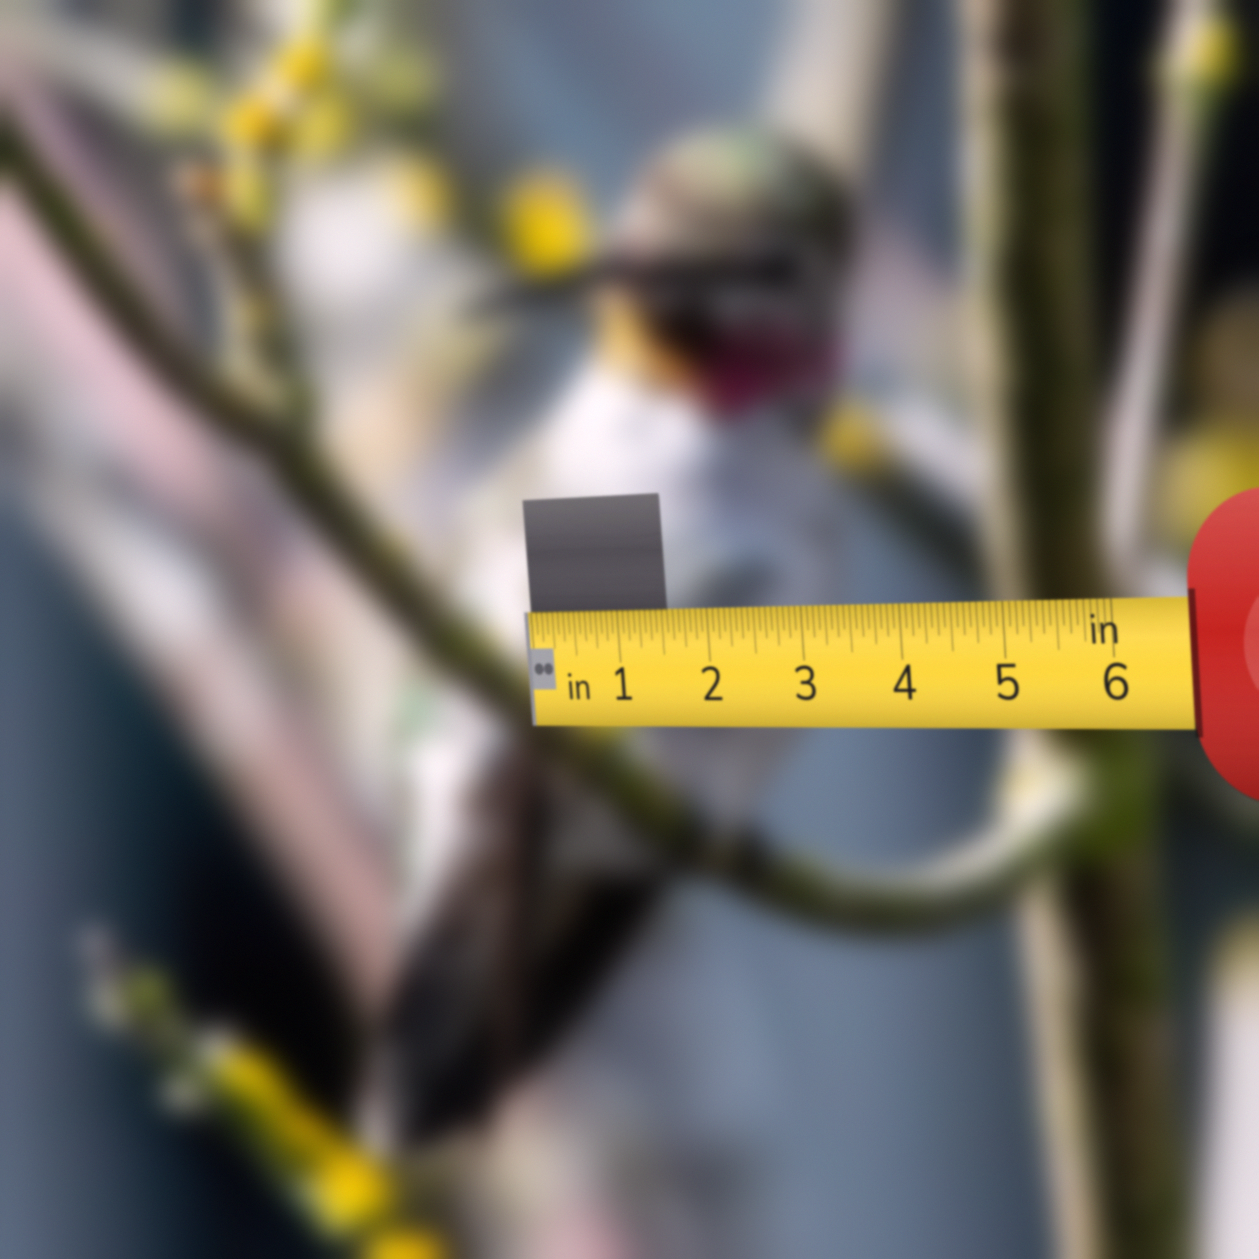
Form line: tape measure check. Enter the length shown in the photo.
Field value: 1.5625 in
